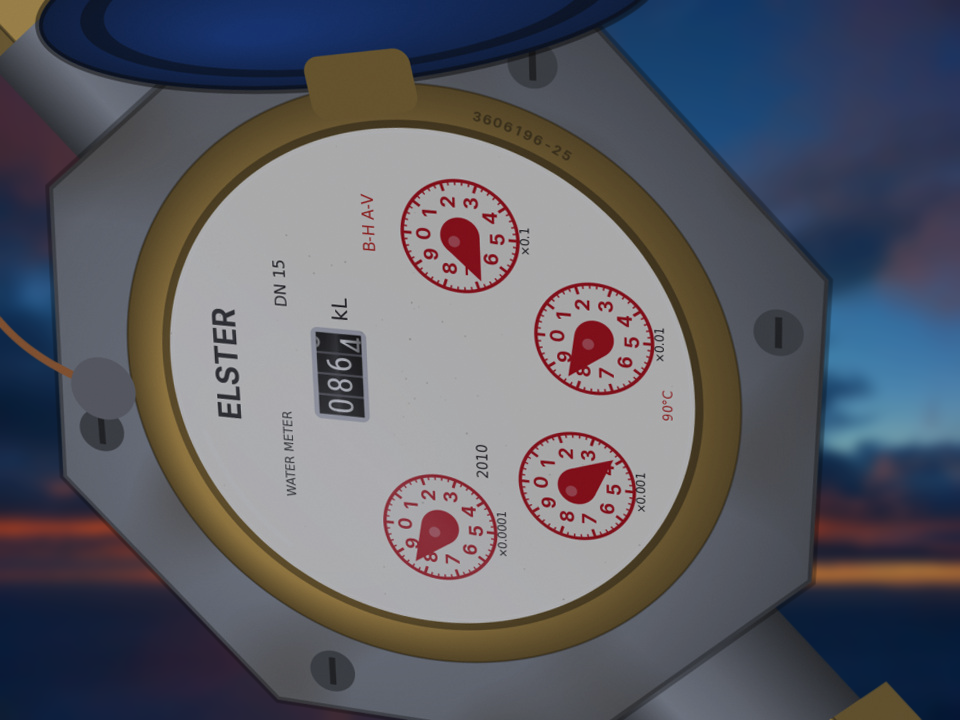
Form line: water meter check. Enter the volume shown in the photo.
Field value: 863.6838 kL
